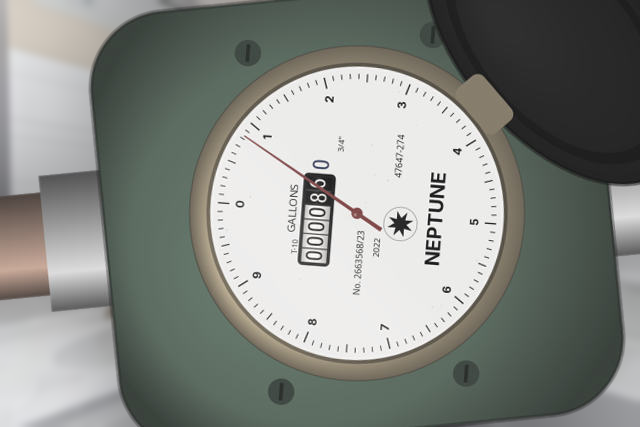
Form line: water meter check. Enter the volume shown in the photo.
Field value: 860.8 gal
